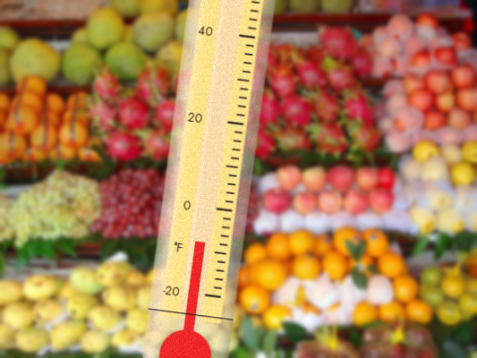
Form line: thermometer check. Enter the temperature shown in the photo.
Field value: -8 °F
